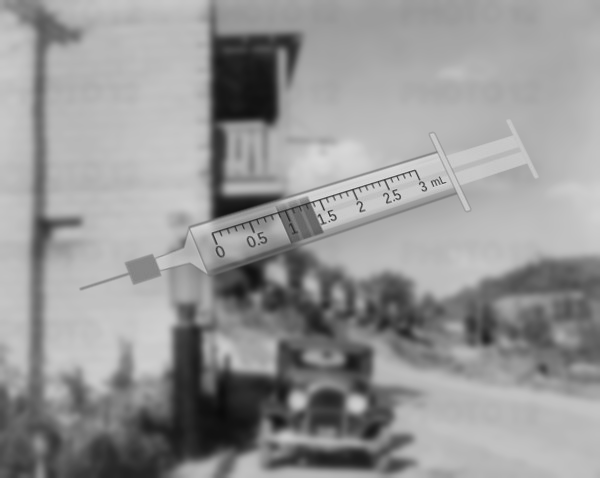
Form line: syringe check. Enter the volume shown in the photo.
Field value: 0.9 mL
